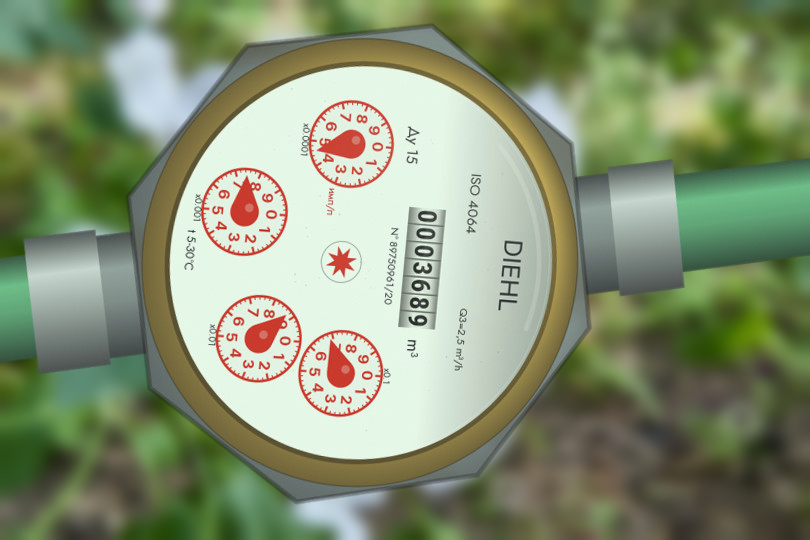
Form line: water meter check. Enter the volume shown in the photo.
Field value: 3689.6874 m³
